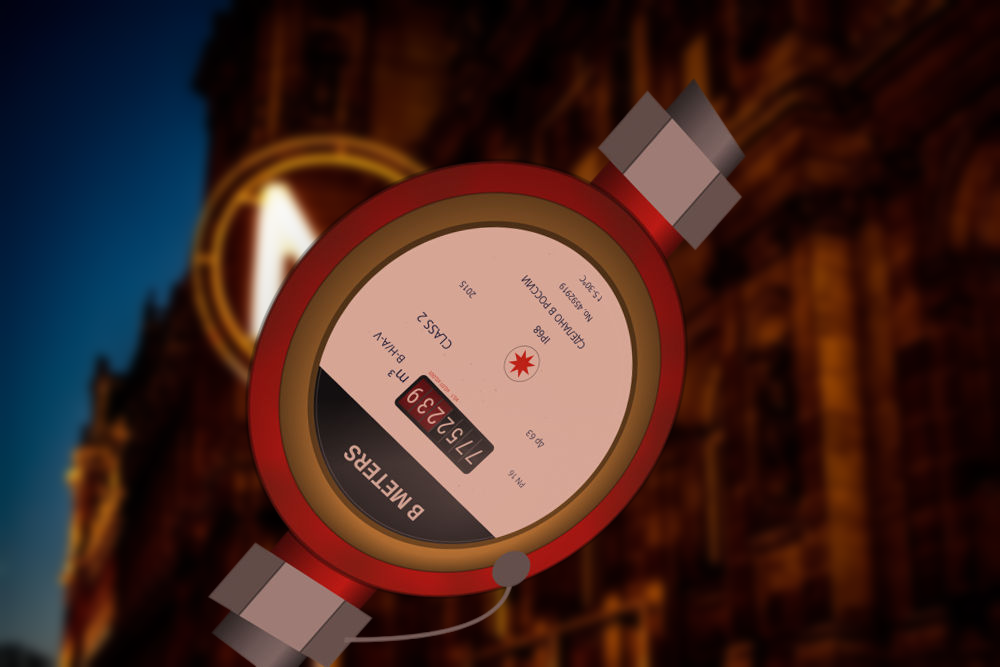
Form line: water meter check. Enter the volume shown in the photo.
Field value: 7752.239 m³
